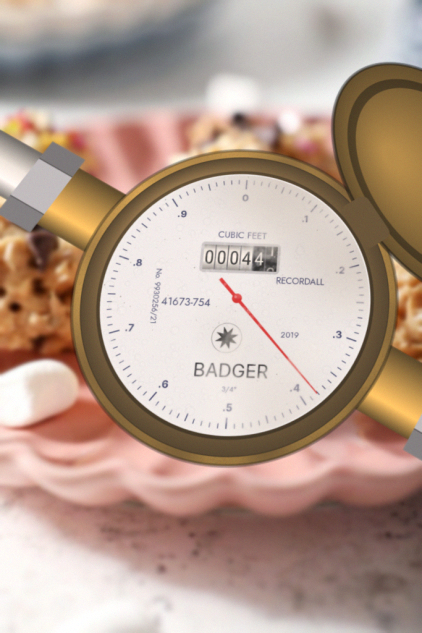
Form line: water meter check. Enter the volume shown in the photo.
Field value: 441.38 ft³
